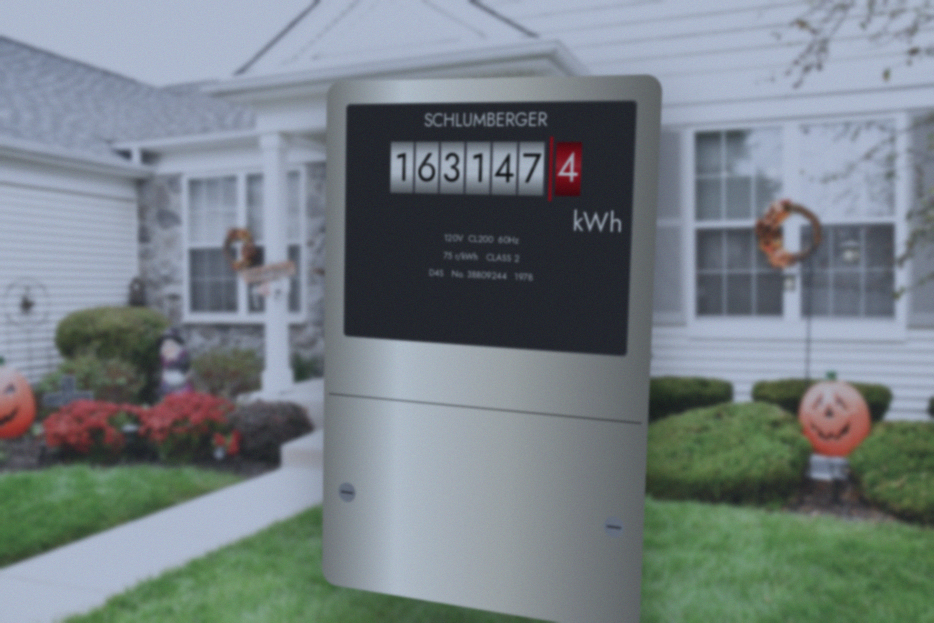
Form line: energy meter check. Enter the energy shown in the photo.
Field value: 163147.4 kWh
